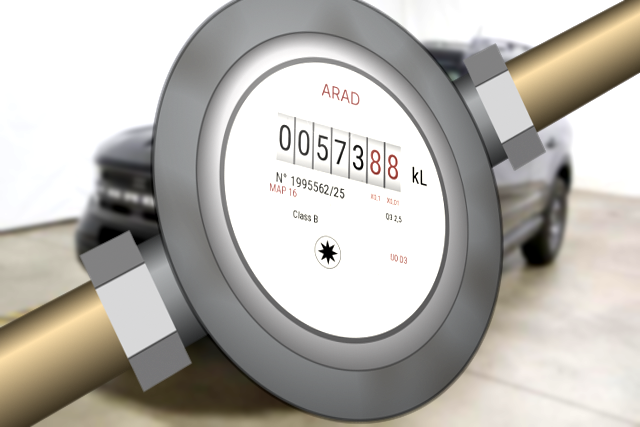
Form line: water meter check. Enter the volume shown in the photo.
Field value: 573.88 kL
